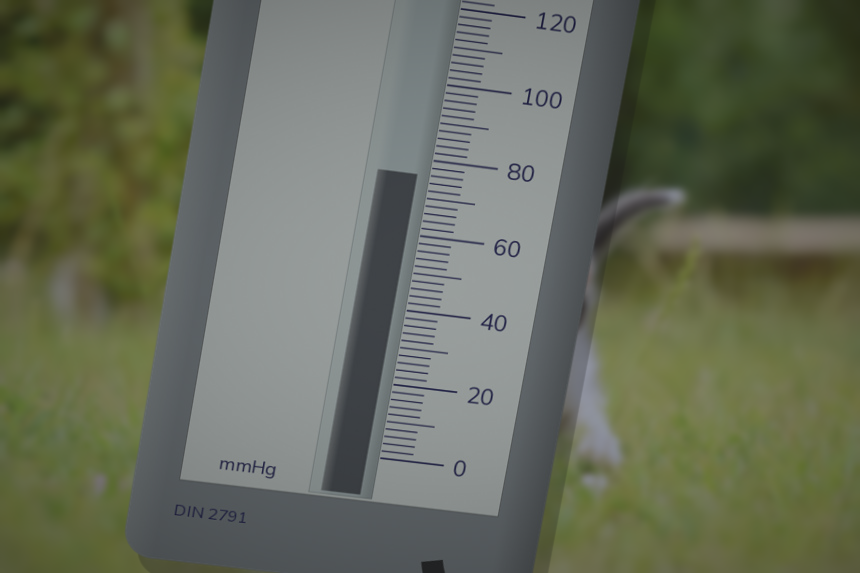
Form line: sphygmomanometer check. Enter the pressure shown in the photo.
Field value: 76 mmHg
